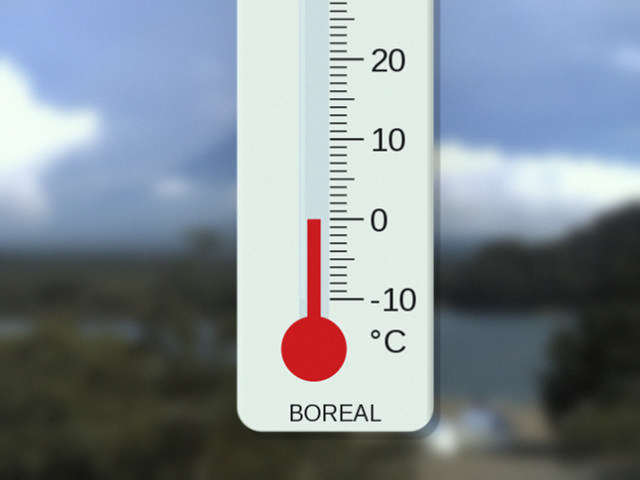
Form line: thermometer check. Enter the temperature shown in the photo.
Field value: 0 °C
